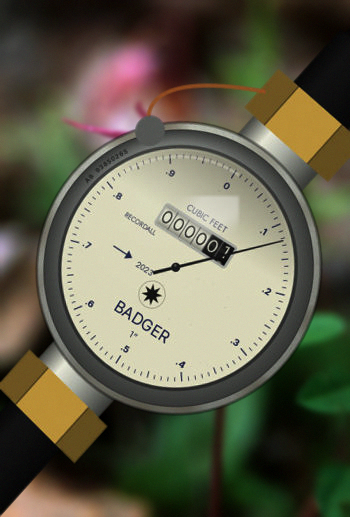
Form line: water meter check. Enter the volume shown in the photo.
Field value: 1.12 ft³
